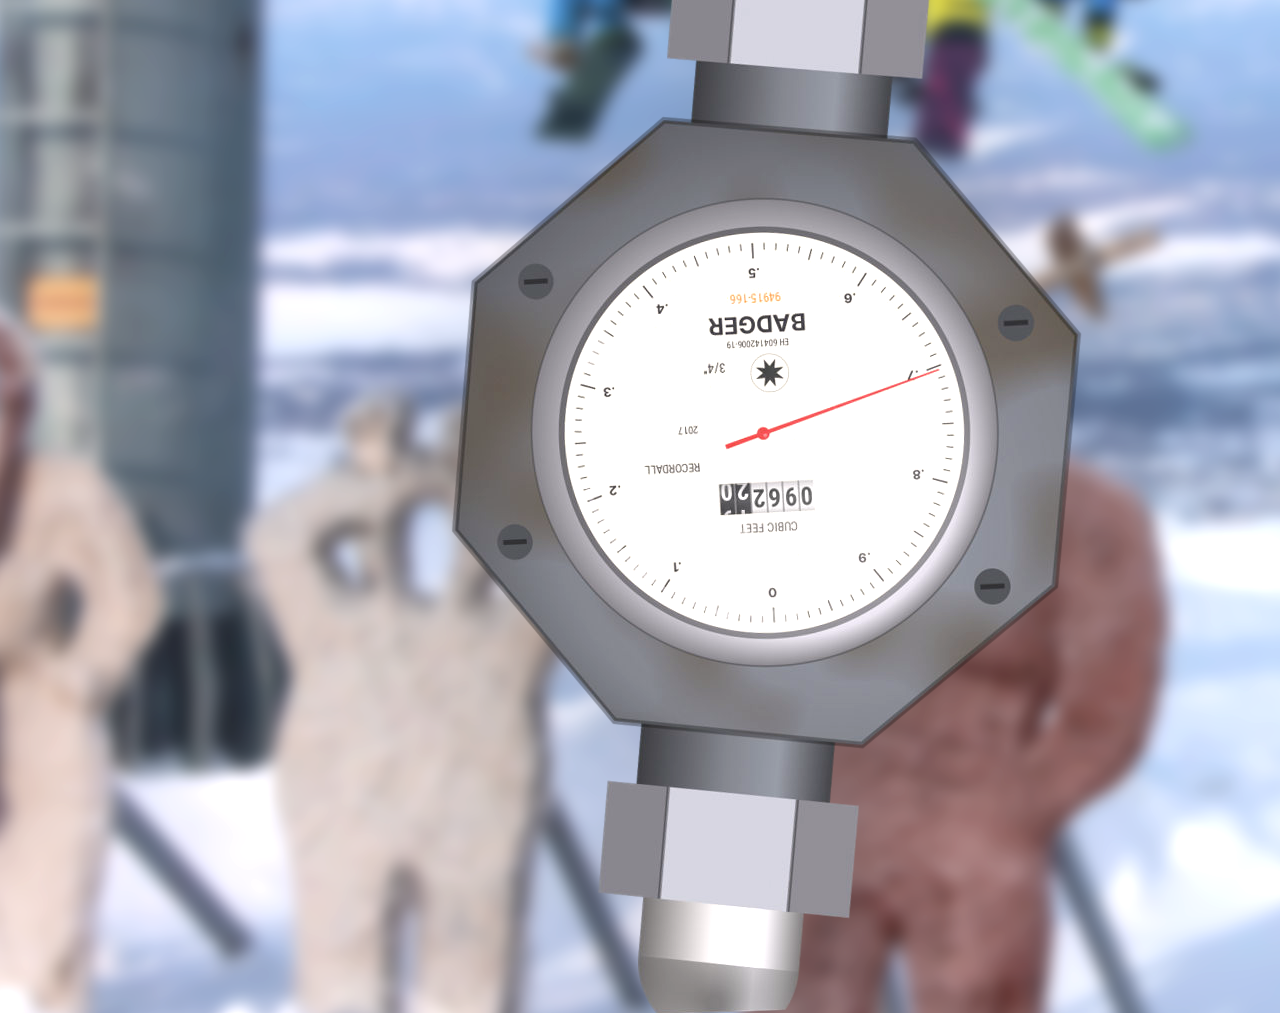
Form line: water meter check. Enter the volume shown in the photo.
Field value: 96219.70 ft³
